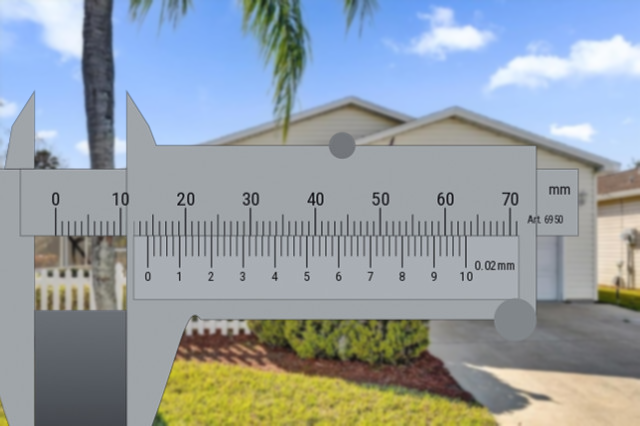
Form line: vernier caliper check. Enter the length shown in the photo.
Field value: 14.2 mm
